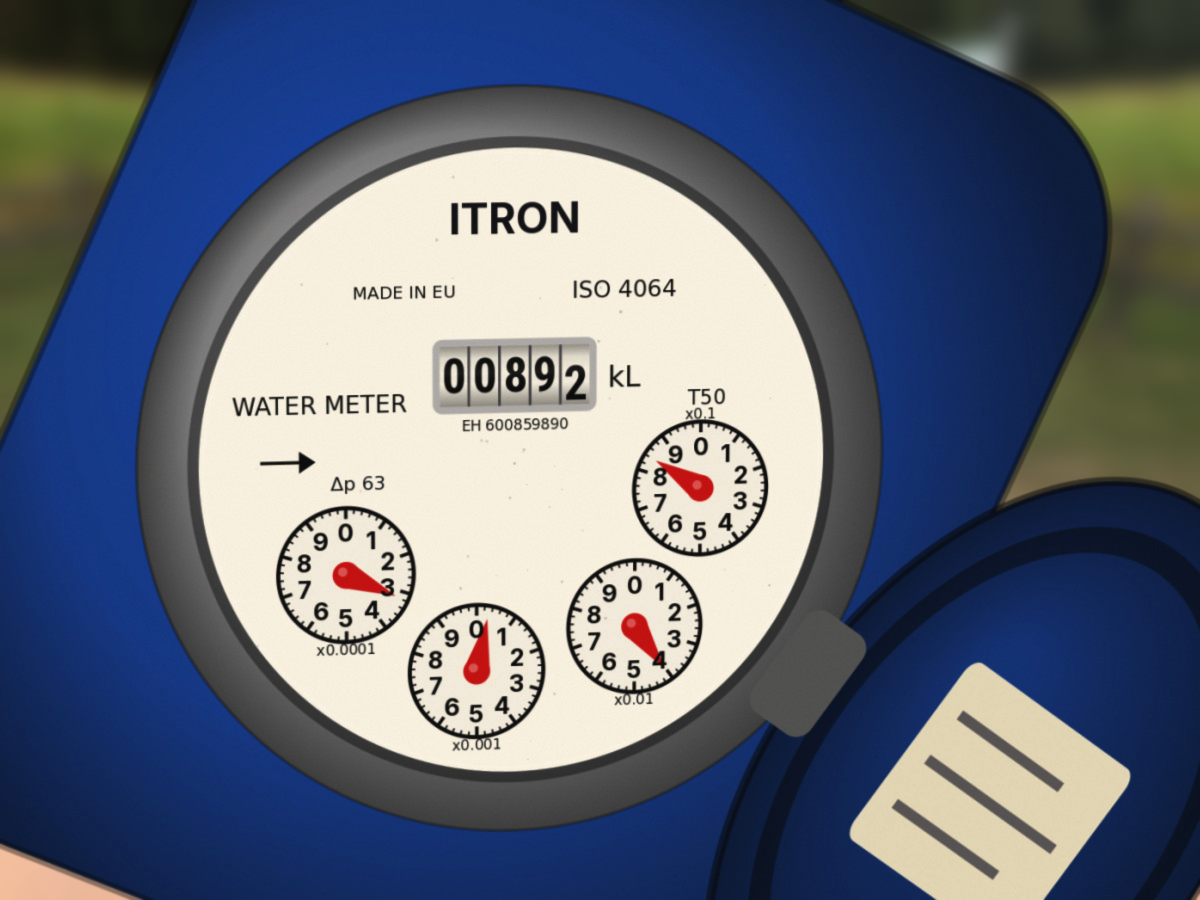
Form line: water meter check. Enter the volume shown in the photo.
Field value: 891.8403 kL
